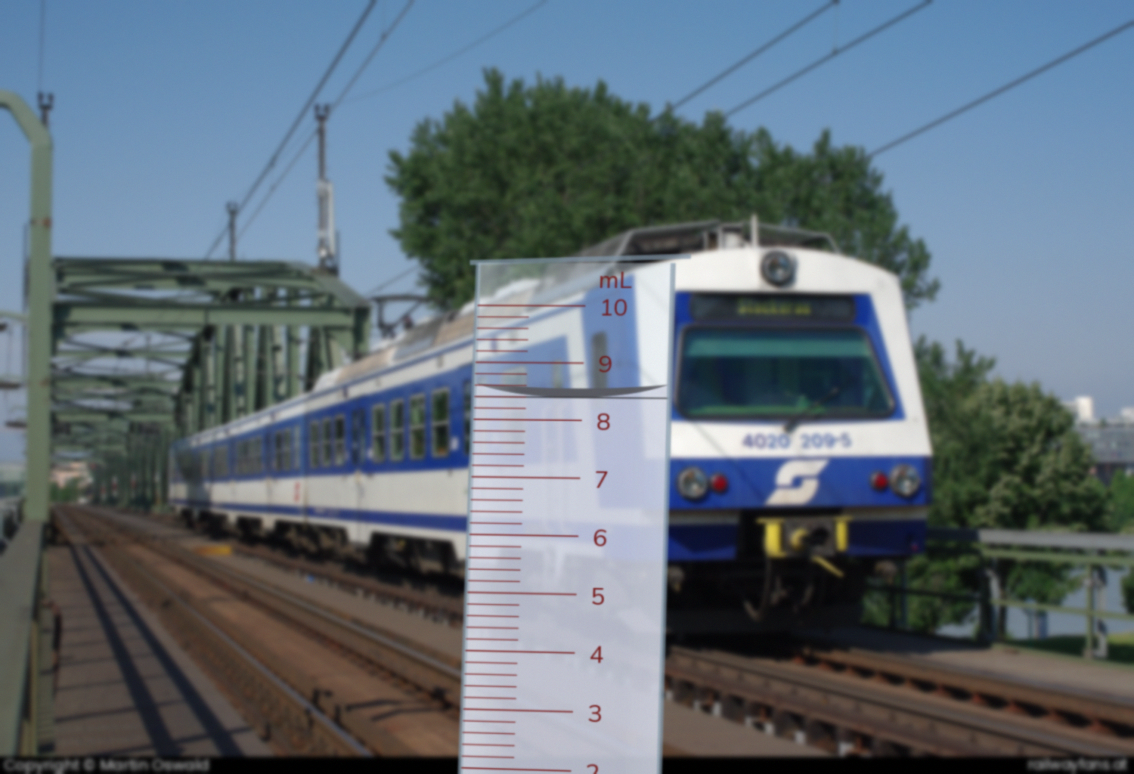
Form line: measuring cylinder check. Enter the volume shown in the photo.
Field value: 8.4 mL
